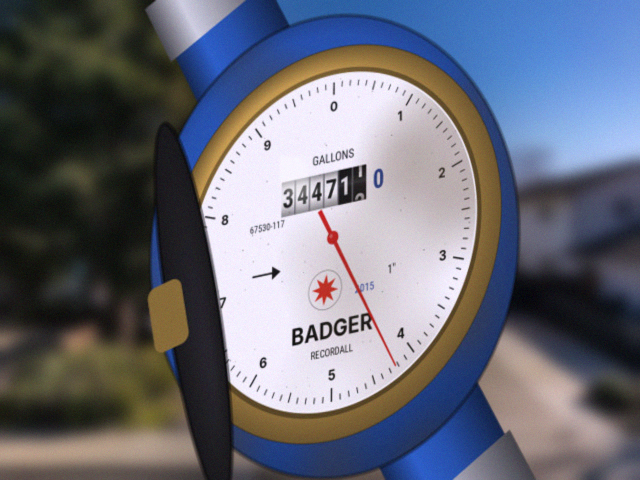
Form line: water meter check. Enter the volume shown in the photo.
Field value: 3447114.2 gal
